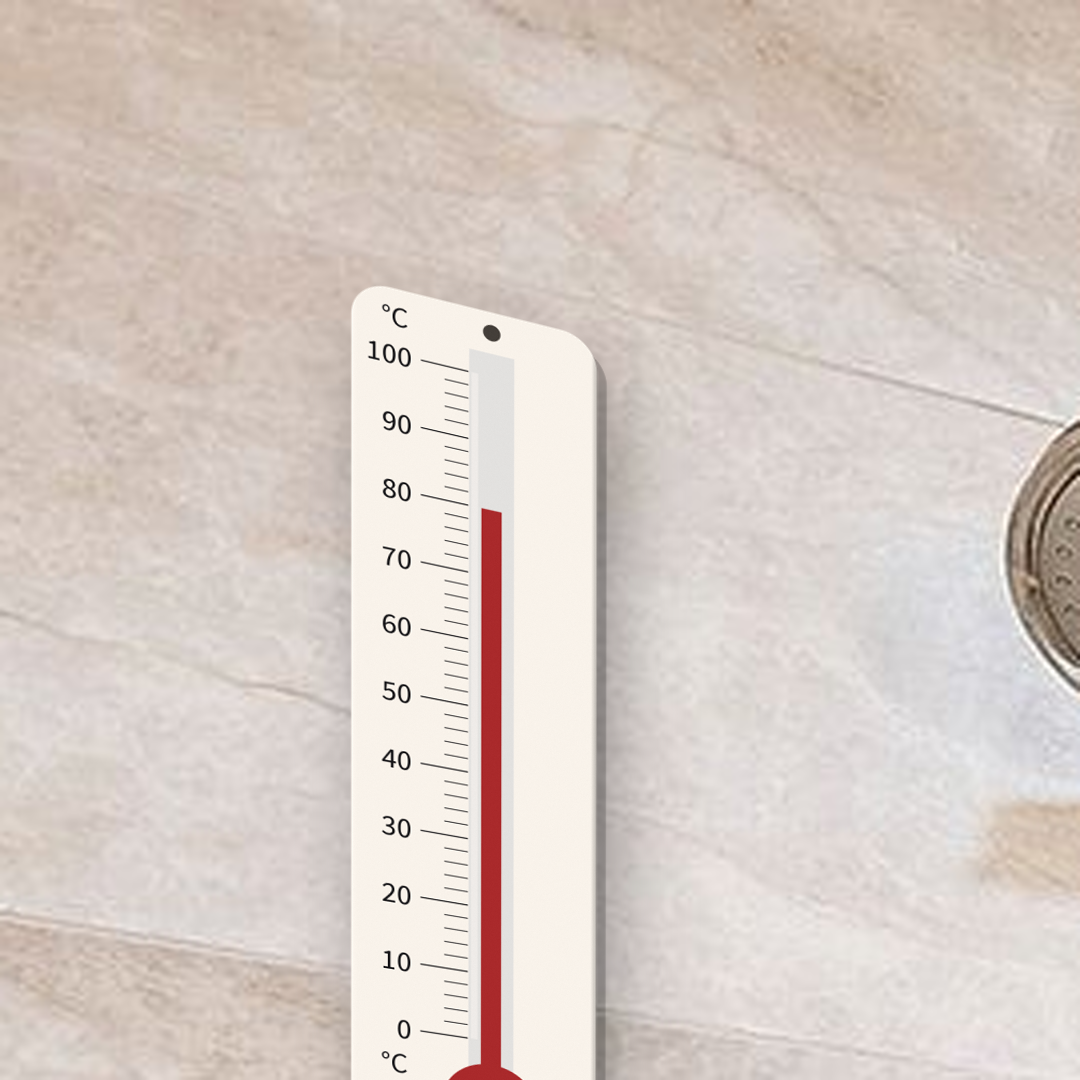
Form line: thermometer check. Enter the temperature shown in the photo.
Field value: 80 °C
